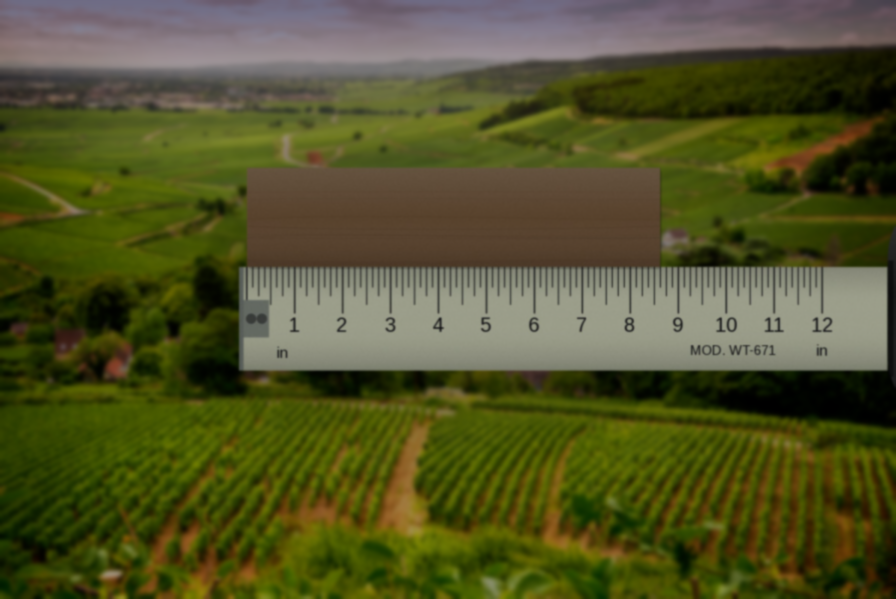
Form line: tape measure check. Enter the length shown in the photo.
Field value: 8.625 in
